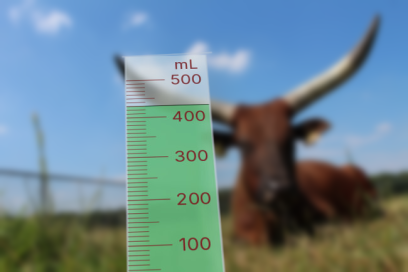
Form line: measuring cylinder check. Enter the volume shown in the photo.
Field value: 430 mL
